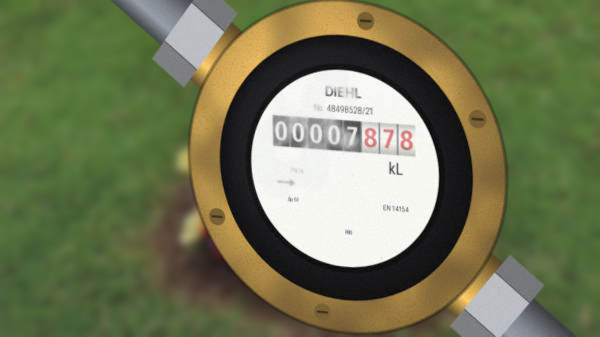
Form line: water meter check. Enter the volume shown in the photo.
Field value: 7.878 kL
